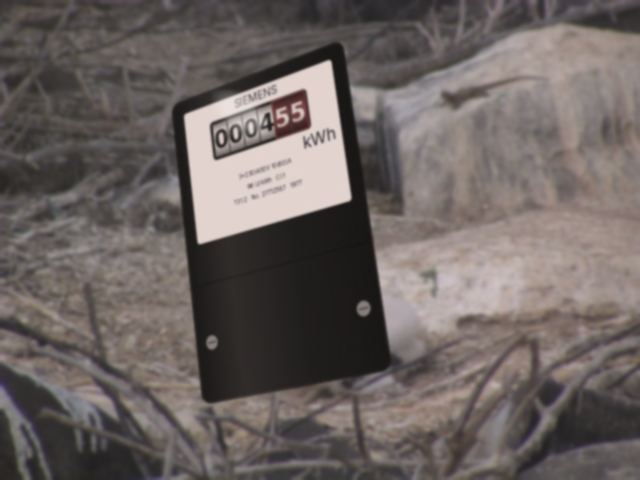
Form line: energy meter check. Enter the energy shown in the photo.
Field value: 4.55 kWh
